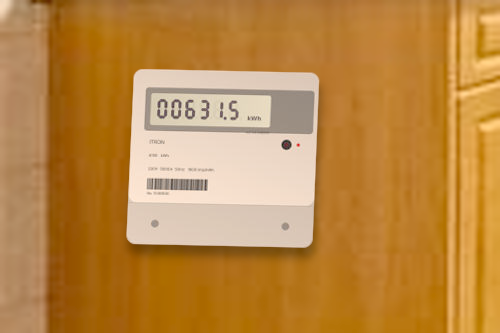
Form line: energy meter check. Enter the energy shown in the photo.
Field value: 631.5 kWh
